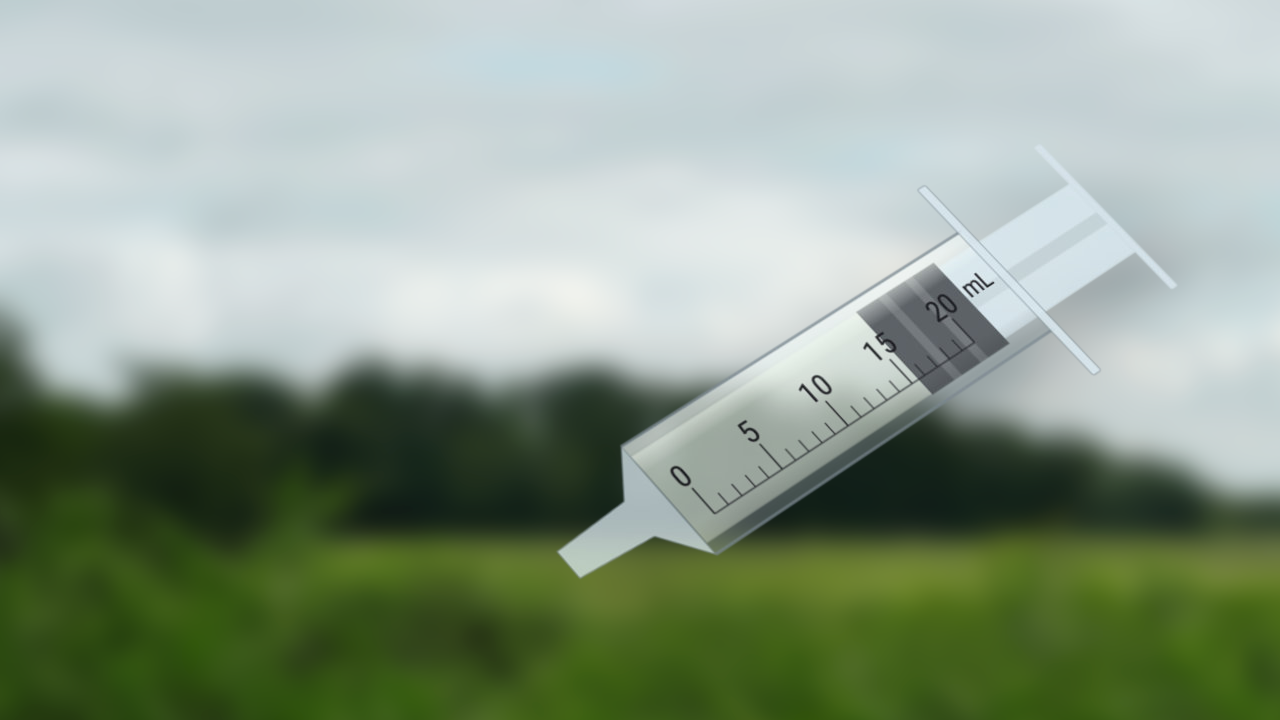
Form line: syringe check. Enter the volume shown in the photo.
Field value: 15.5 mL
